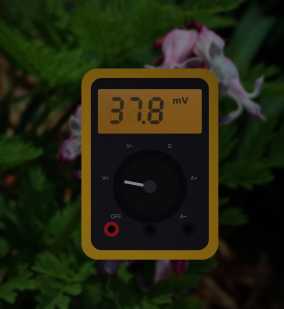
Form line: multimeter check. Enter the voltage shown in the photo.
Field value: 37.8 mV
